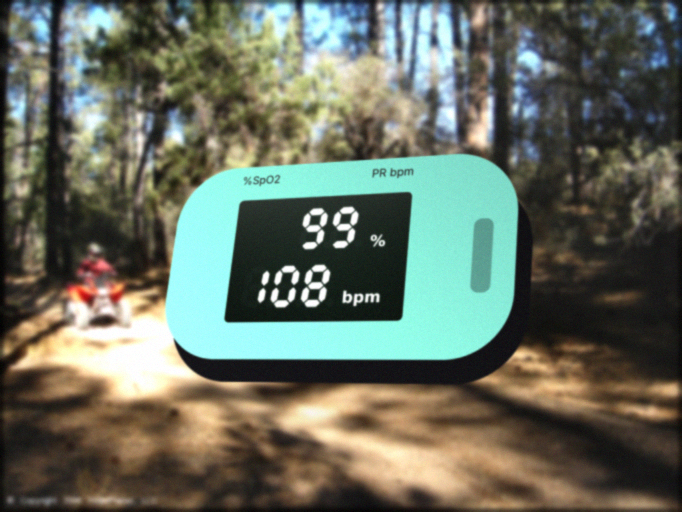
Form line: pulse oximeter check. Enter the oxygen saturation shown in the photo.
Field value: 99 %
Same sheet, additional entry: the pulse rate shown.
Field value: 108 bpm
